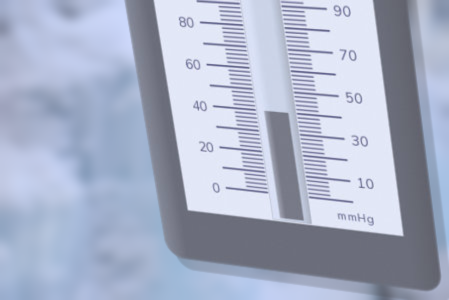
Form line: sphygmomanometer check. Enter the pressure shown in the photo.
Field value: 40 mmHg
